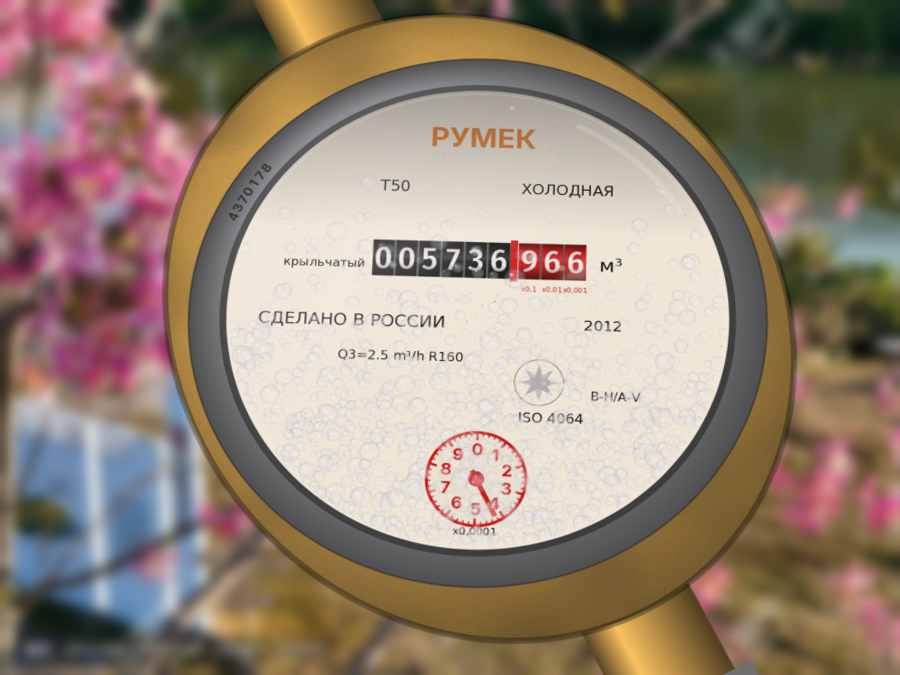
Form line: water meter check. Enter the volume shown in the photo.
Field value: 5736.9664 m³
